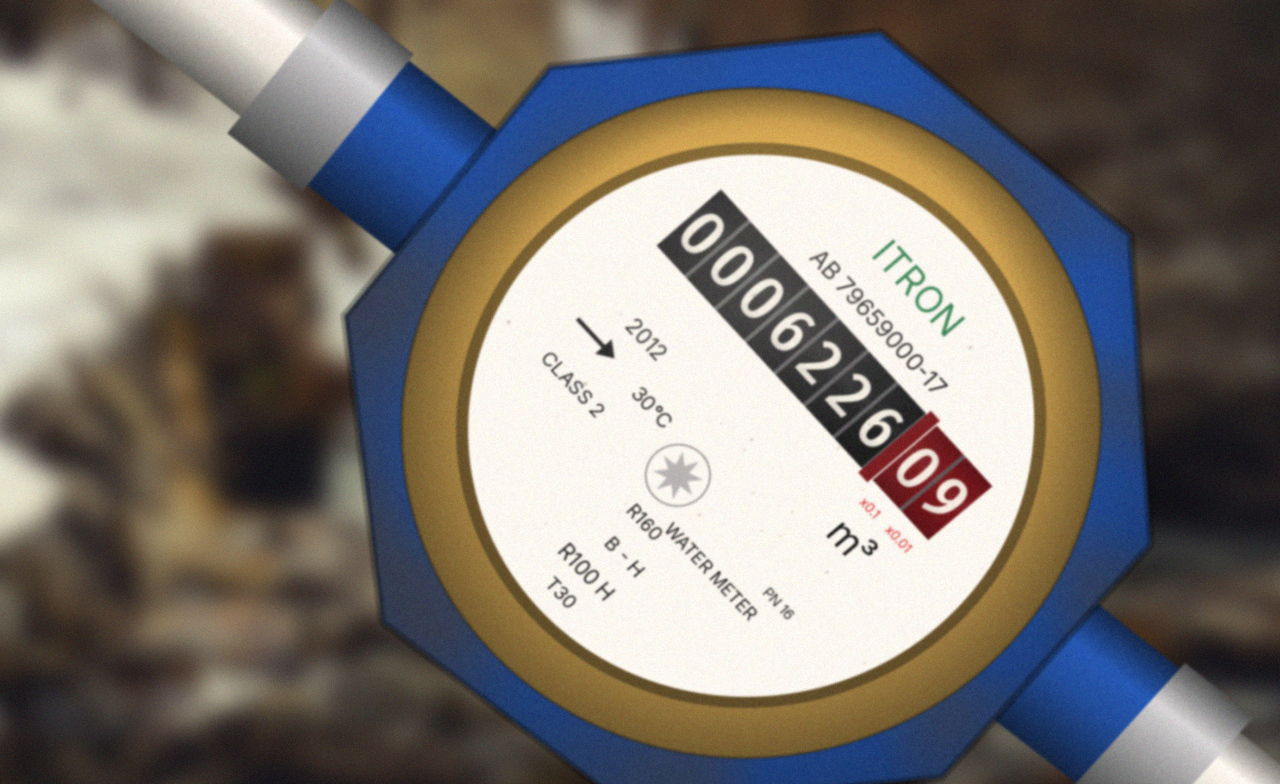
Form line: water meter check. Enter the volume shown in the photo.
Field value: 6226.09 m³
